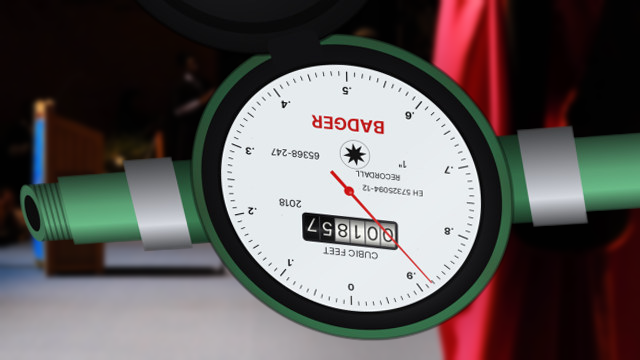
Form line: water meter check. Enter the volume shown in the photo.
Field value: 1856.88 ft³
